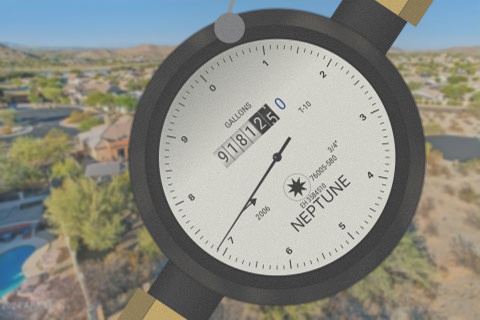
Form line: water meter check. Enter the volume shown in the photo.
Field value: 9181247.1 gal
